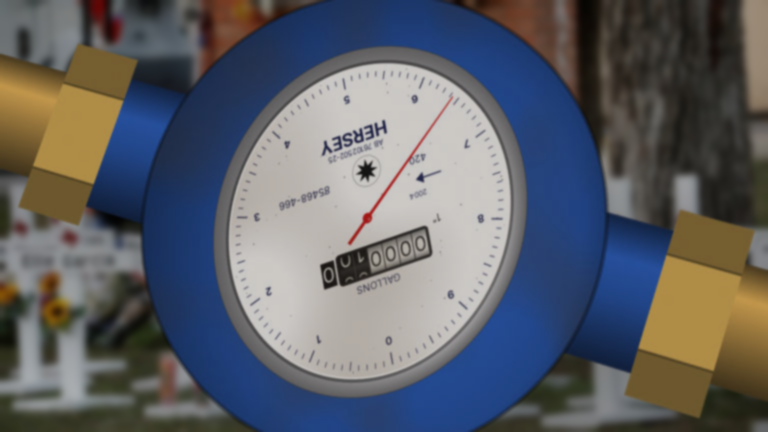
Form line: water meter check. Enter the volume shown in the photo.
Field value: 96.4 gal
